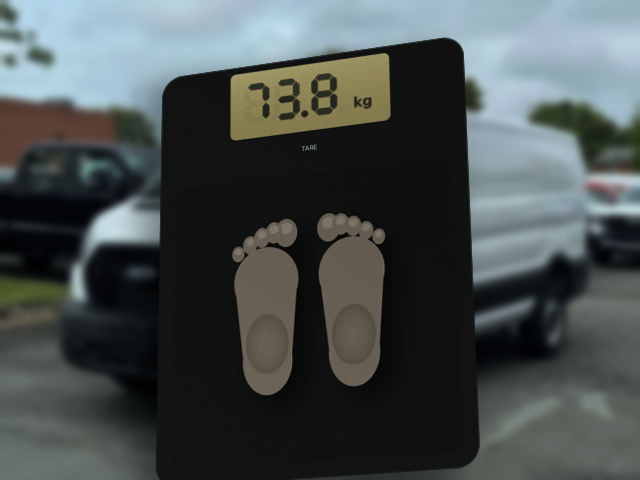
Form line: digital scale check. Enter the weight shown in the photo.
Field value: 73.8 kg
